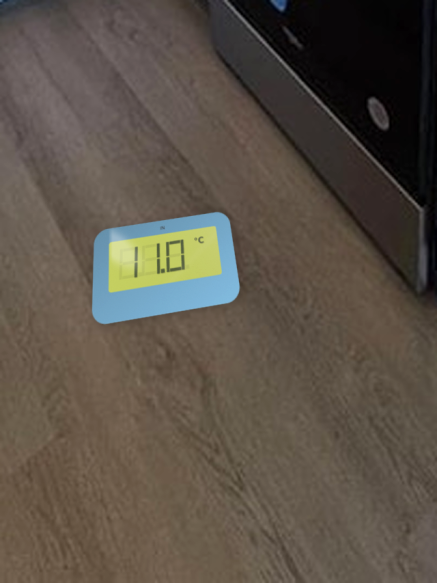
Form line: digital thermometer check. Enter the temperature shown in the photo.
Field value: 11.0 °C
